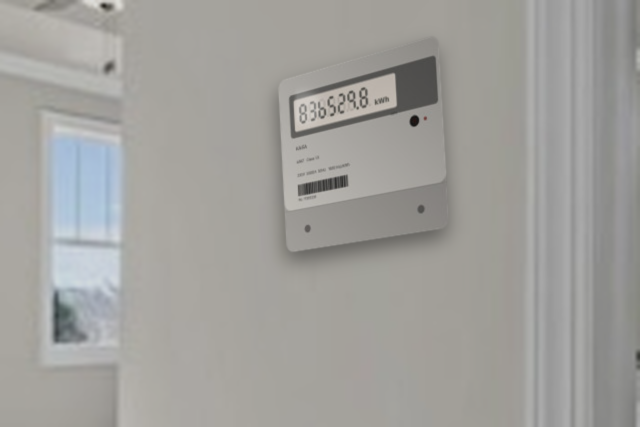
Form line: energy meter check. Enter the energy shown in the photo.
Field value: 836529.8 kWh
